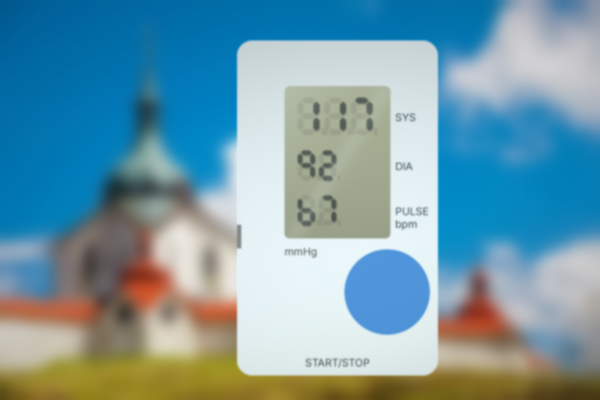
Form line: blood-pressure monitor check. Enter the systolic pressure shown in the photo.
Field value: 117 mmHg
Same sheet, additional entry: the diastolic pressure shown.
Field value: 92 mmHg
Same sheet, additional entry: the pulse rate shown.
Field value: 67 bpm
